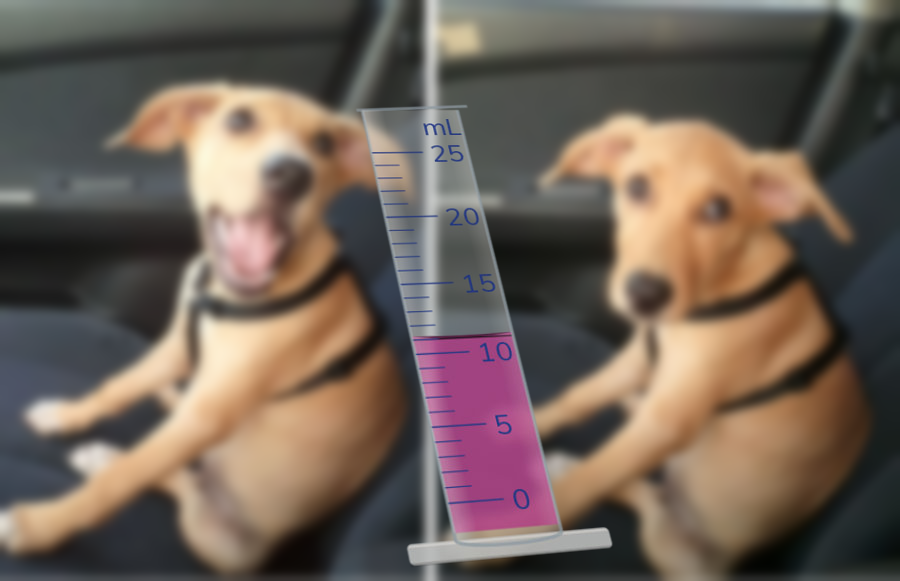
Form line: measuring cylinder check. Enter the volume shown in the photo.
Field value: 11 mL
